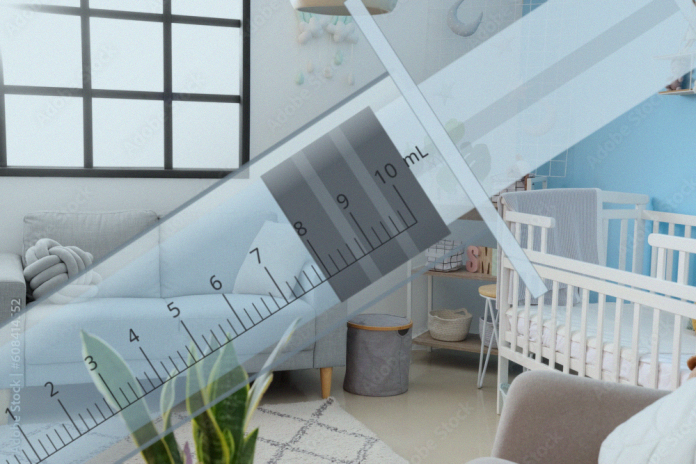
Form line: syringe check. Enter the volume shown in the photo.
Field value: 7.9 mL
